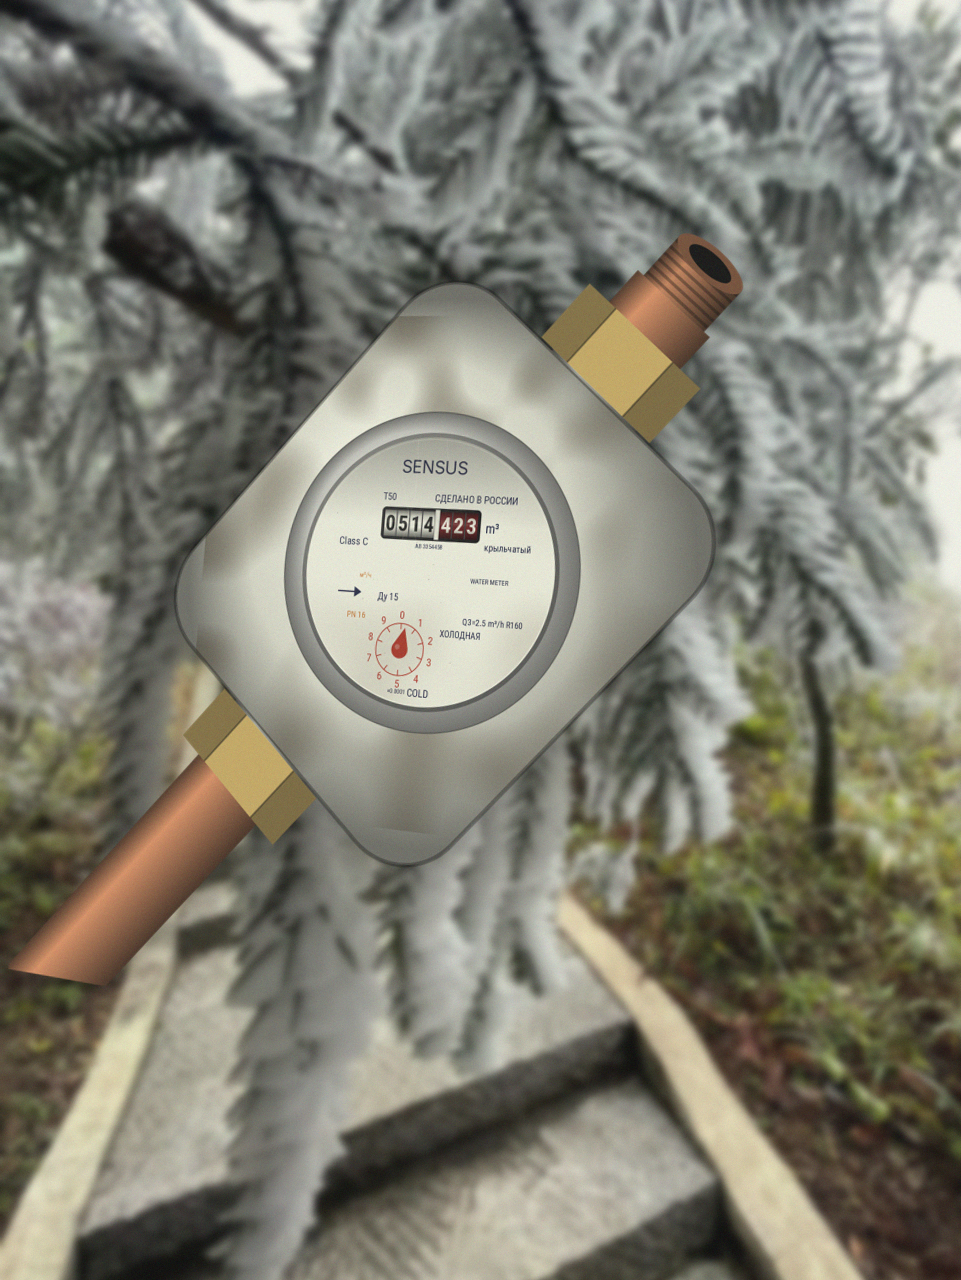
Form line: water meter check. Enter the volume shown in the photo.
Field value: 514.4230 m³
